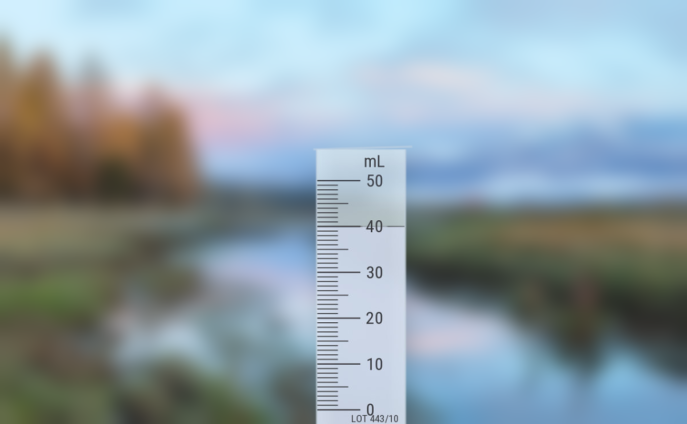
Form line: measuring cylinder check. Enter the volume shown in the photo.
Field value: 40 mL
